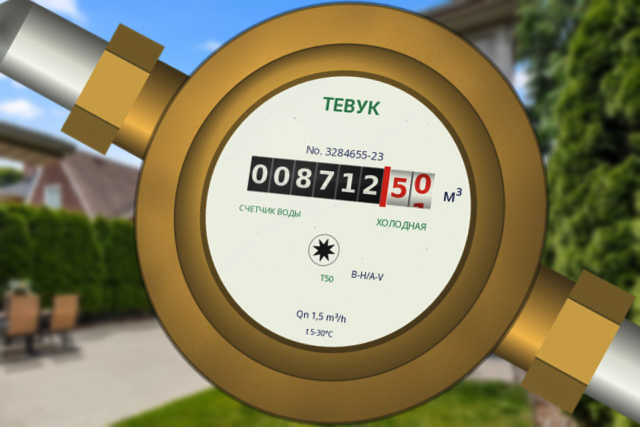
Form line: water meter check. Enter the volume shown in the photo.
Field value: 8712.50 m³
